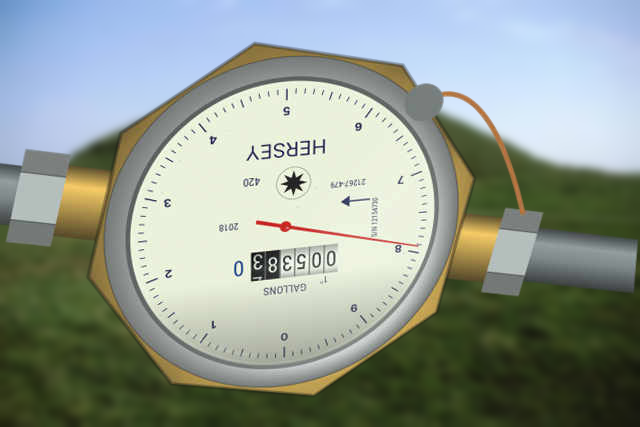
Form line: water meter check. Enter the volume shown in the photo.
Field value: 53827.9 gal
